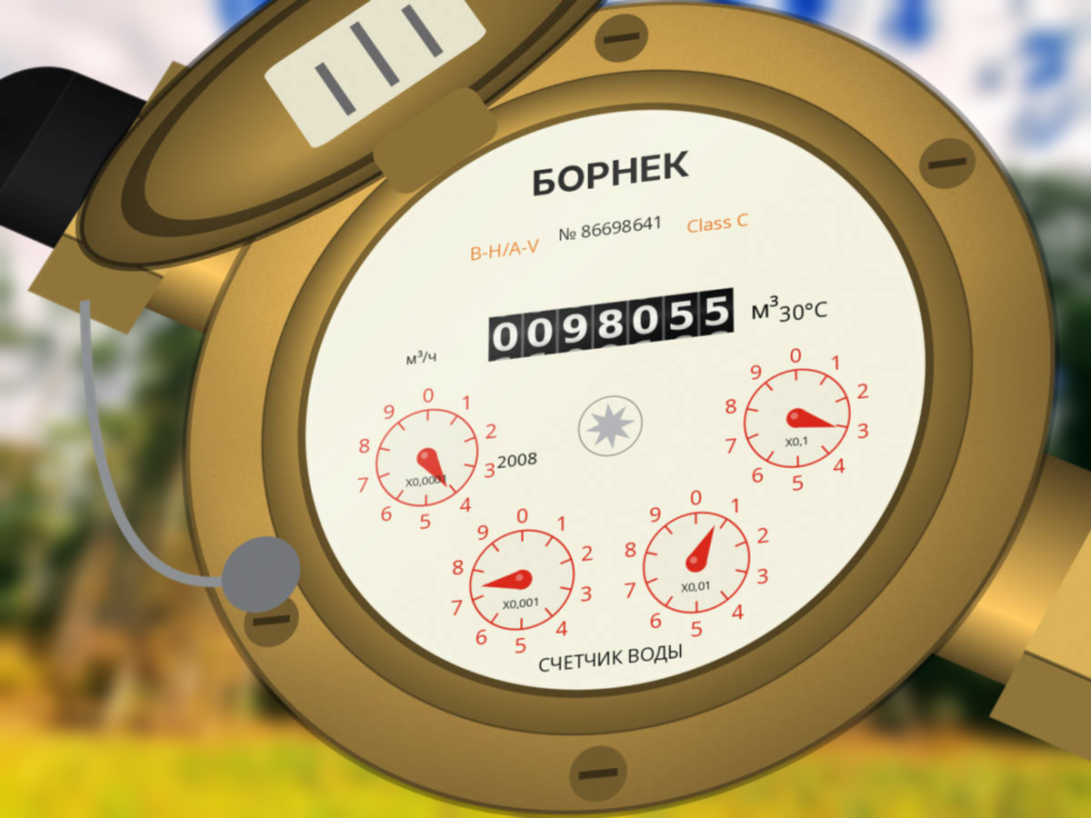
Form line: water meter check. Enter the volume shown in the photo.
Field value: 98055.3074 m³
